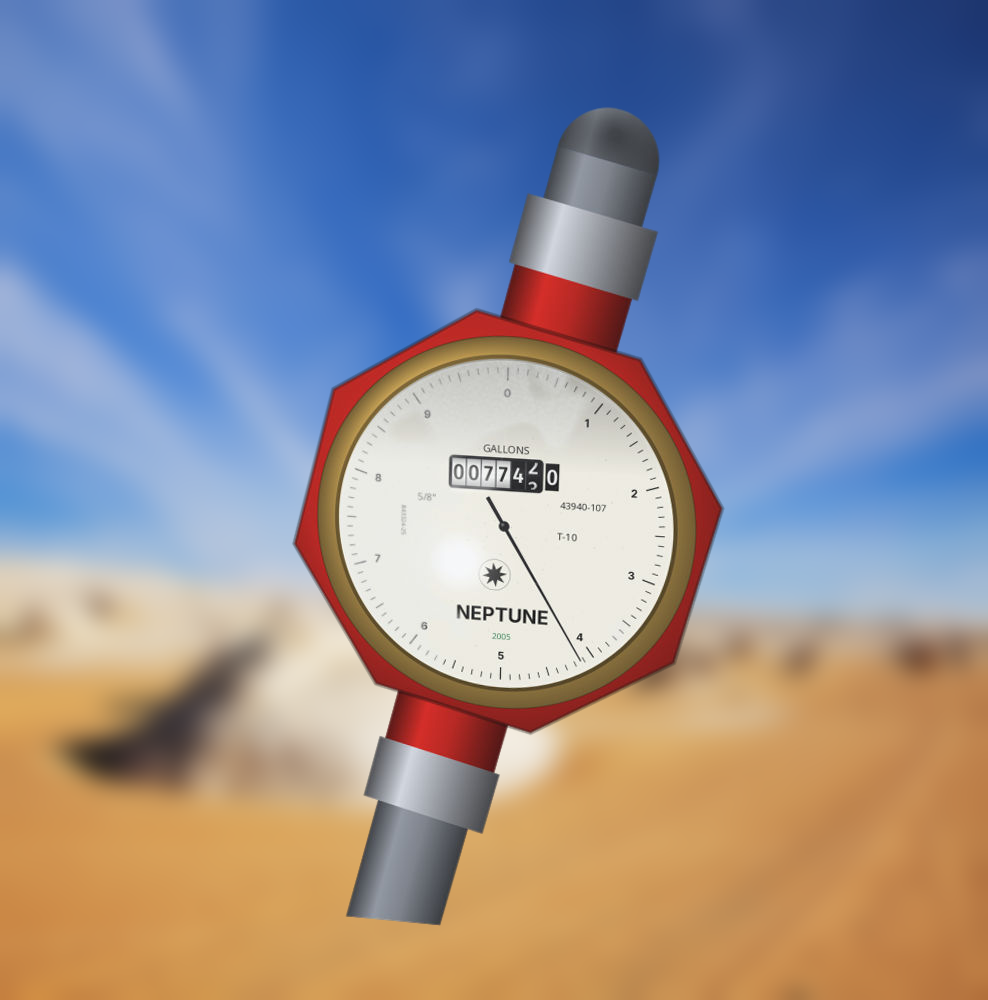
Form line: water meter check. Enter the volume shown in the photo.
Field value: 77424.1 gal
